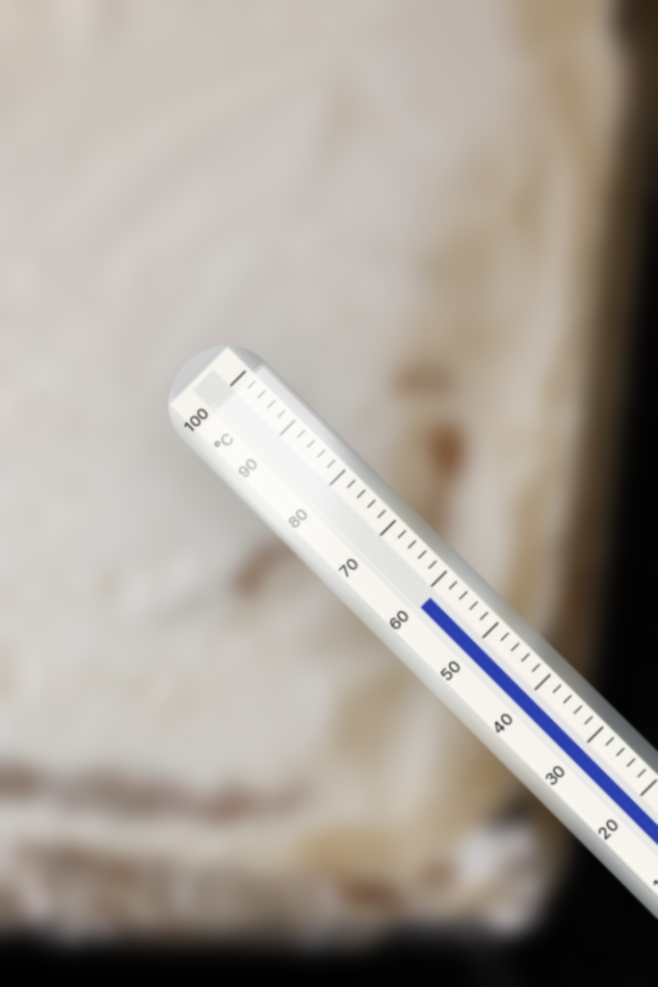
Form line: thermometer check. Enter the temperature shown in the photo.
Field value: 59 °C
